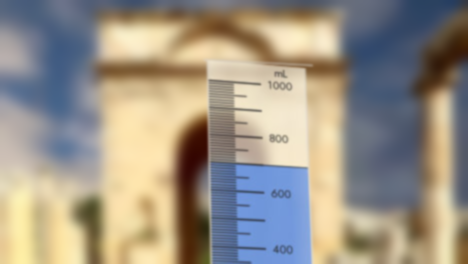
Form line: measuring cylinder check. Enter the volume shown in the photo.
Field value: 700 mL
